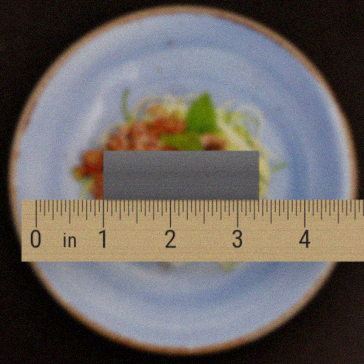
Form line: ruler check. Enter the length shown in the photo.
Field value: 2.3125 in
